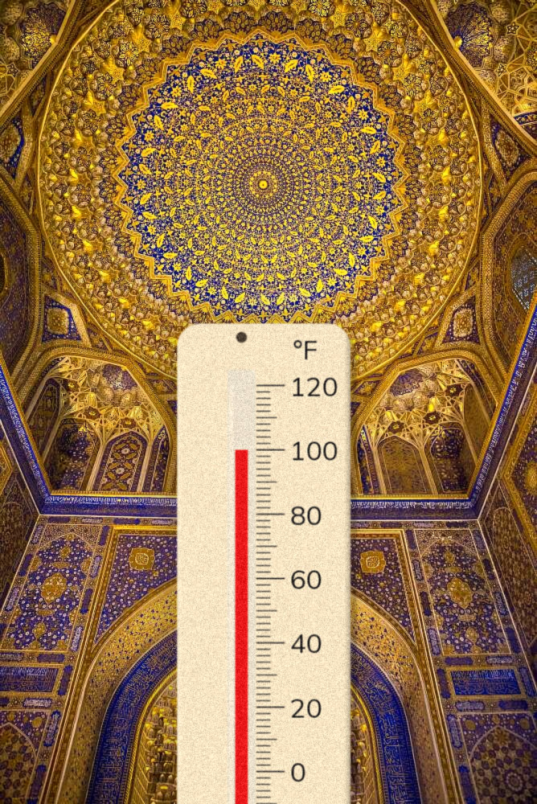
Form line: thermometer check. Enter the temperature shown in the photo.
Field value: 100 °F
